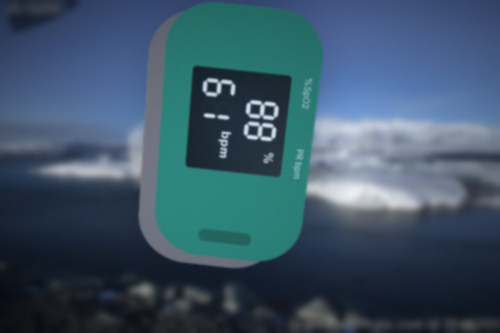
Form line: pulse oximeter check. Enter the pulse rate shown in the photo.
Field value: 61 bpm
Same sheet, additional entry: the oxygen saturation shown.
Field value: 88 %
